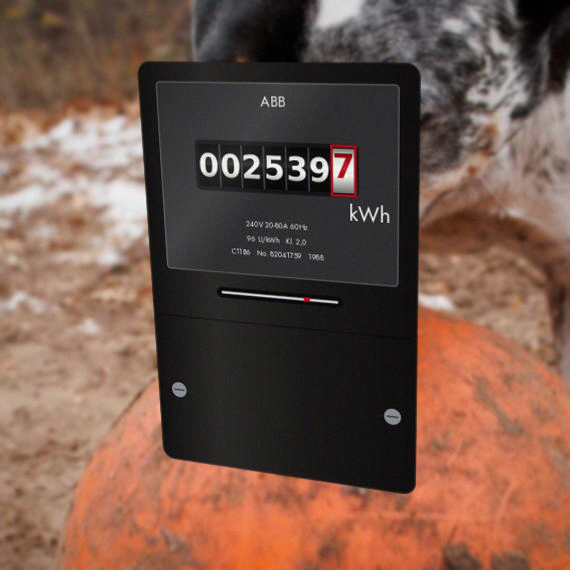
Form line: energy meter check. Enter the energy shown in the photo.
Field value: 2539.7 kWh
